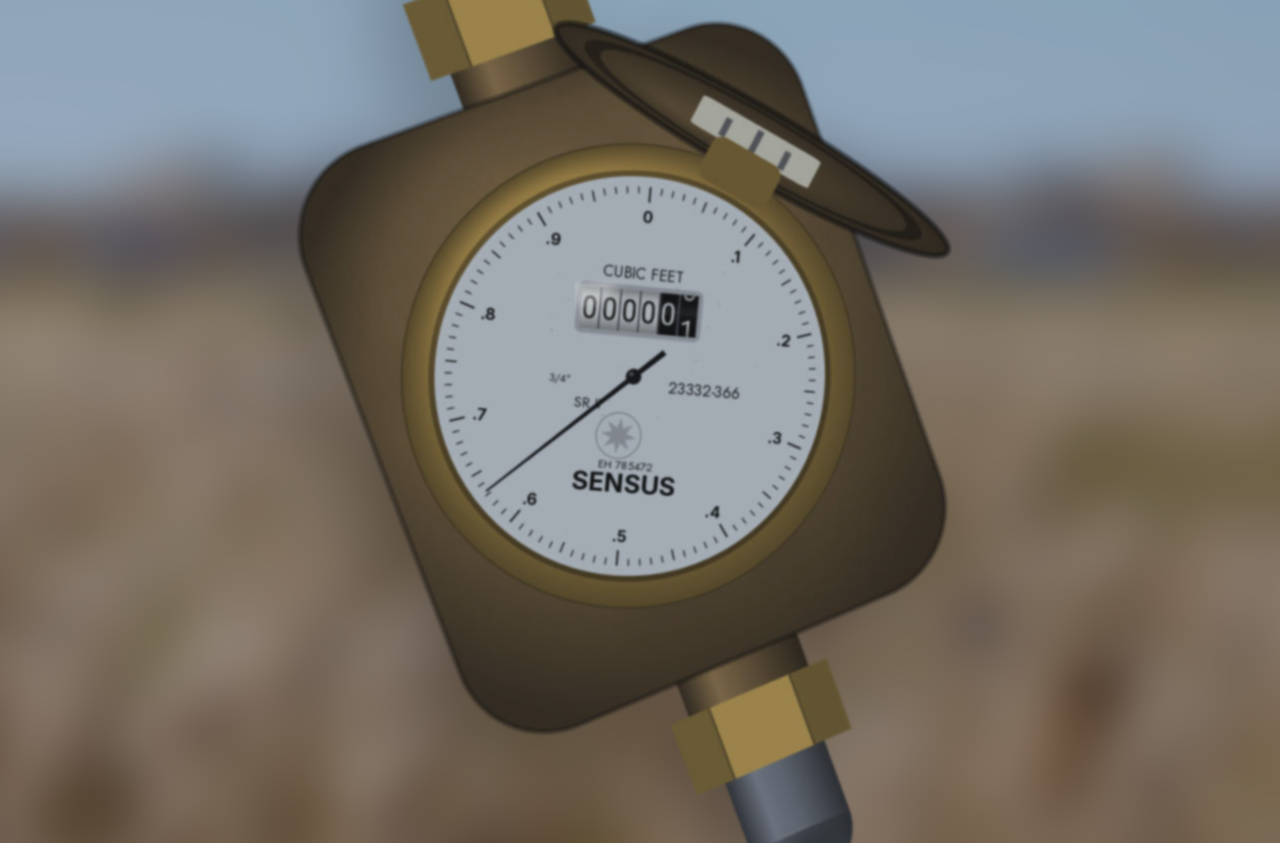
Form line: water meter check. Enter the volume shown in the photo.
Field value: 0.63 ft³
